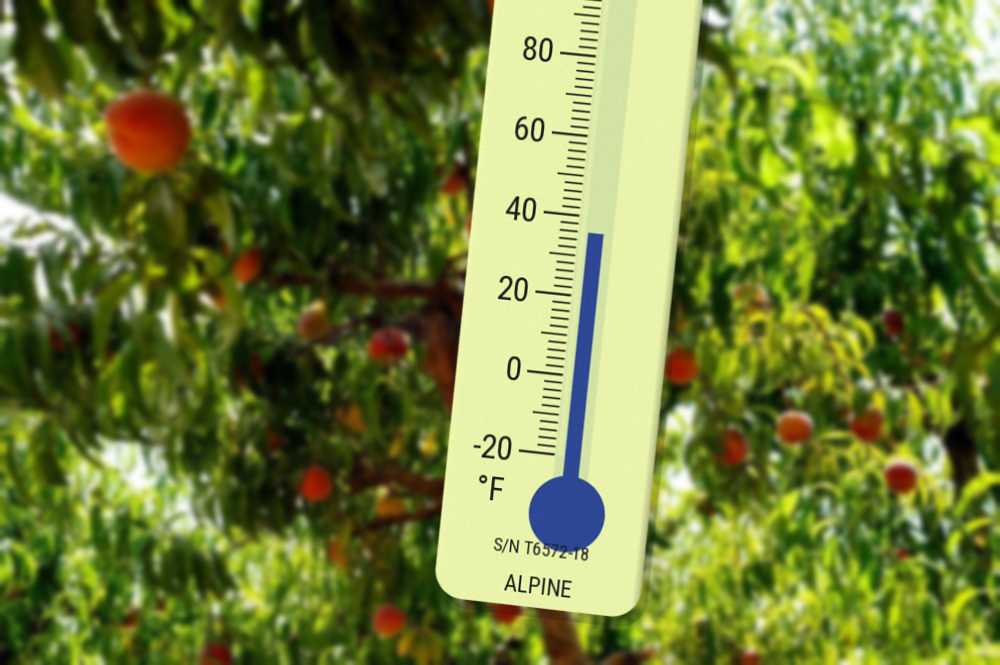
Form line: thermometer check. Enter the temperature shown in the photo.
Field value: 36 °F
